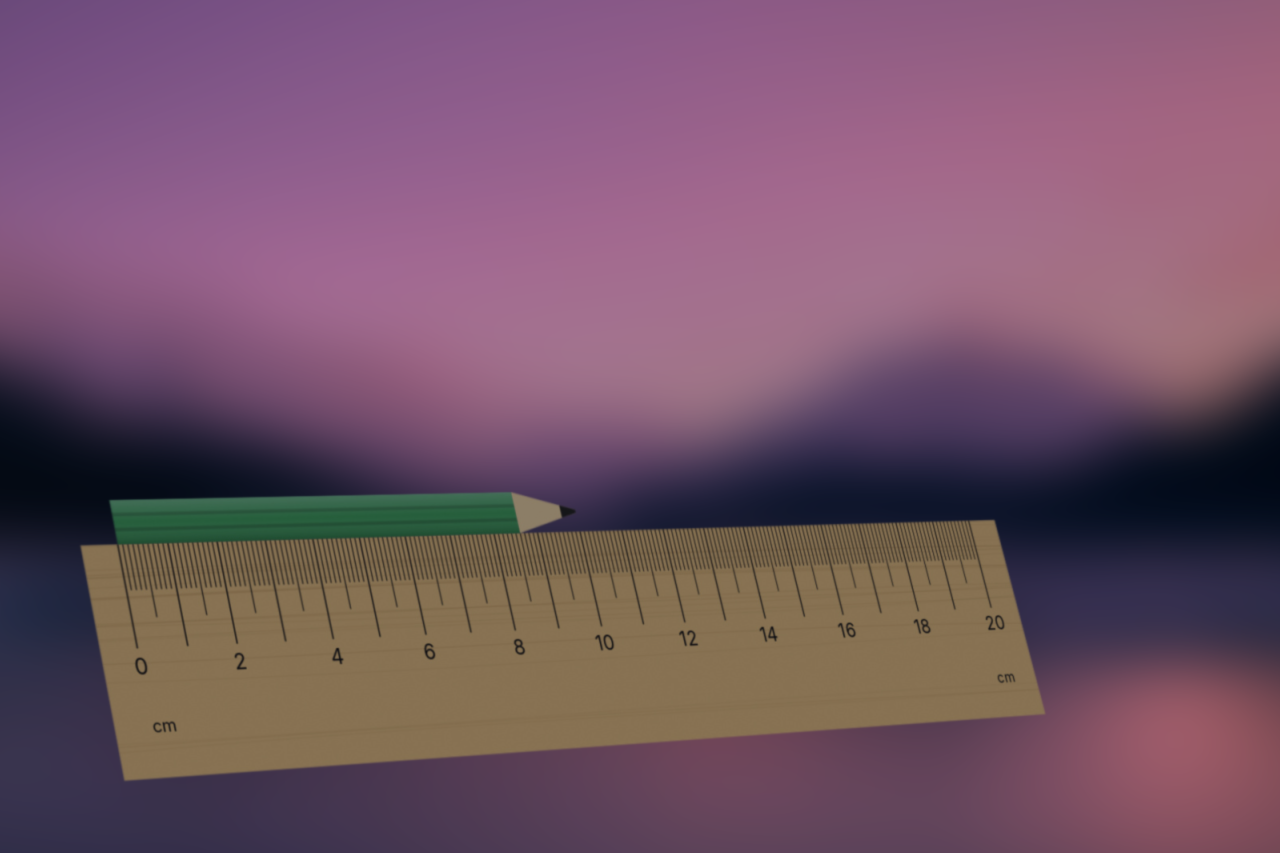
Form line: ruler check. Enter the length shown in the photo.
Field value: 10 cm
